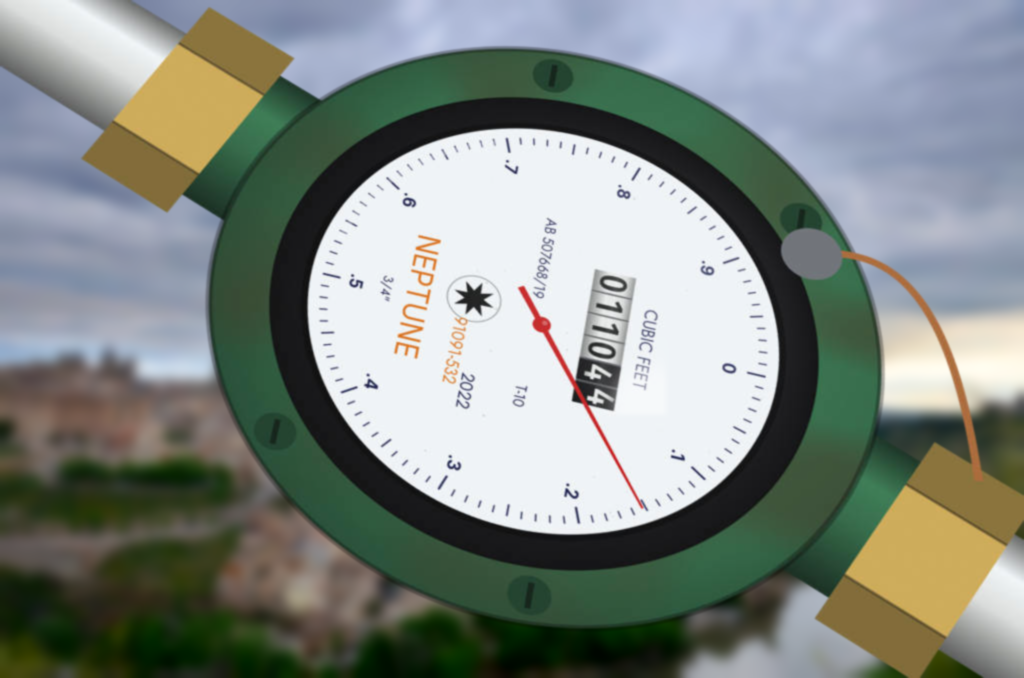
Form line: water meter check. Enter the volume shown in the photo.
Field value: 11044.15 ft³
